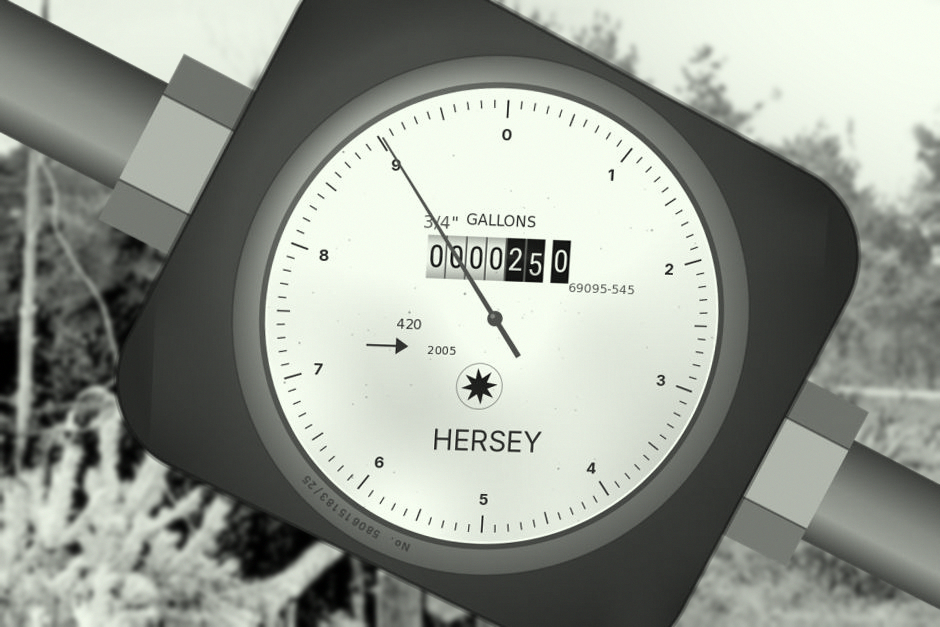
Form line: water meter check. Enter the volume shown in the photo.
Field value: 249.0 gal
